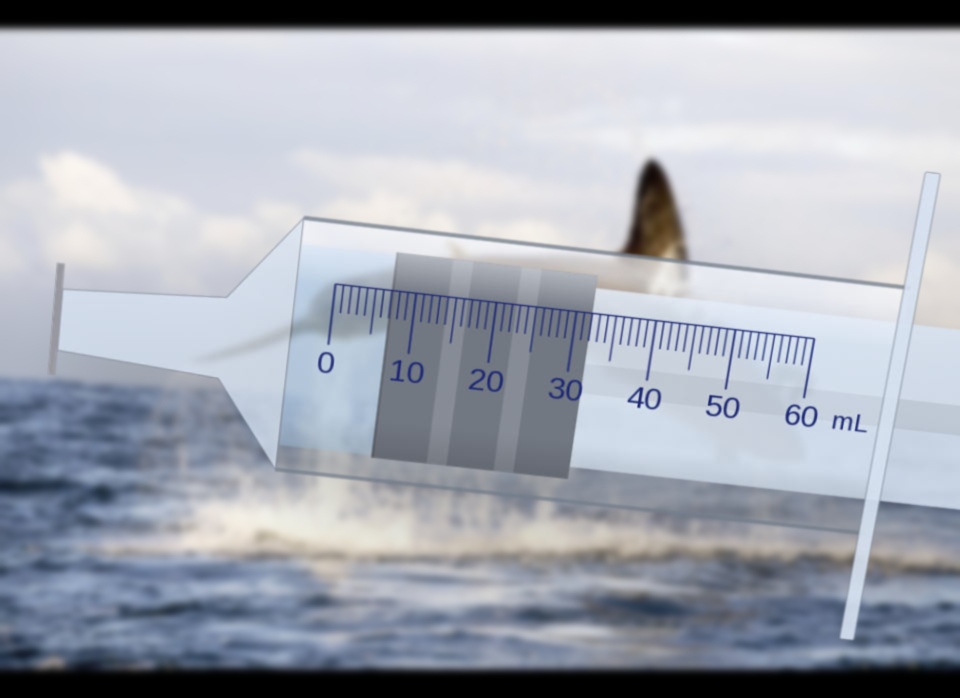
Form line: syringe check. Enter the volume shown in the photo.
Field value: 7 mL
